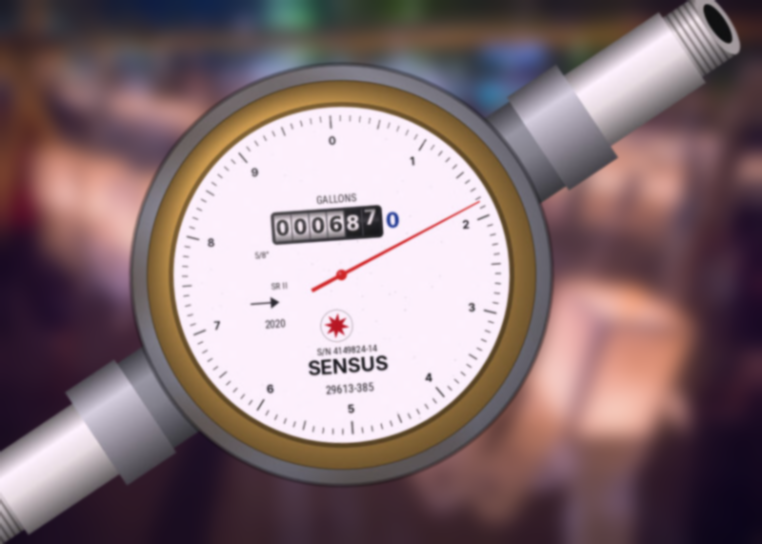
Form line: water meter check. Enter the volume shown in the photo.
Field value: 6871.8 gal
